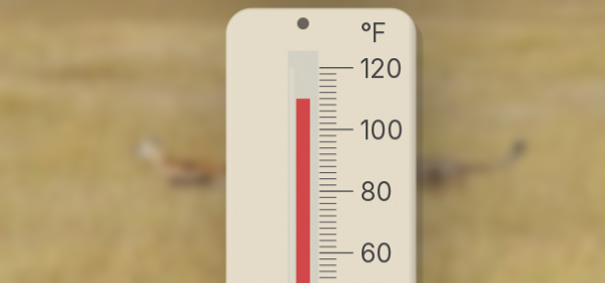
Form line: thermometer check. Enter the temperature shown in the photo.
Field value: 110 °F
